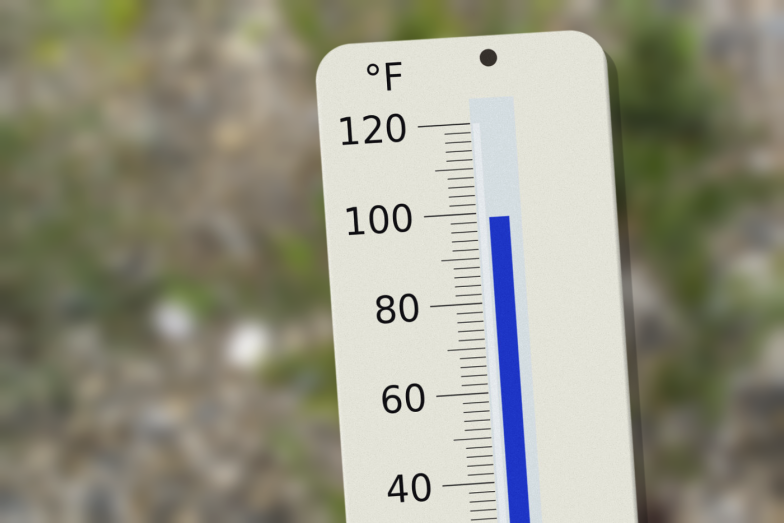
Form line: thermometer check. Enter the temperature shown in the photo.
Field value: 99 °F
